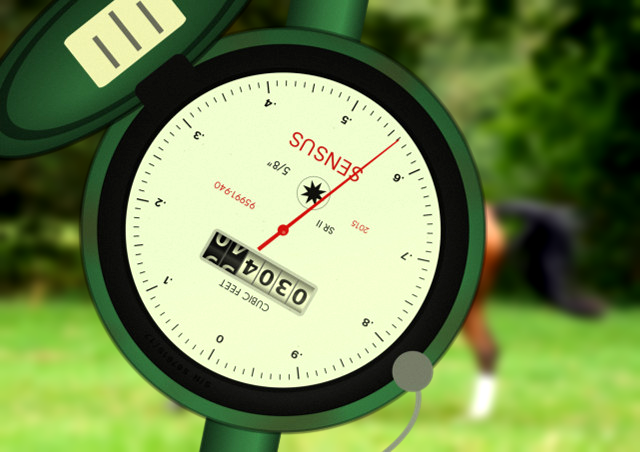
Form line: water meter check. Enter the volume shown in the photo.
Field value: 30439.56 ft³
